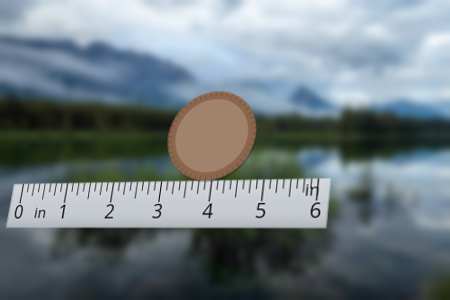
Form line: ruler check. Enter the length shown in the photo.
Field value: 1.75 in
